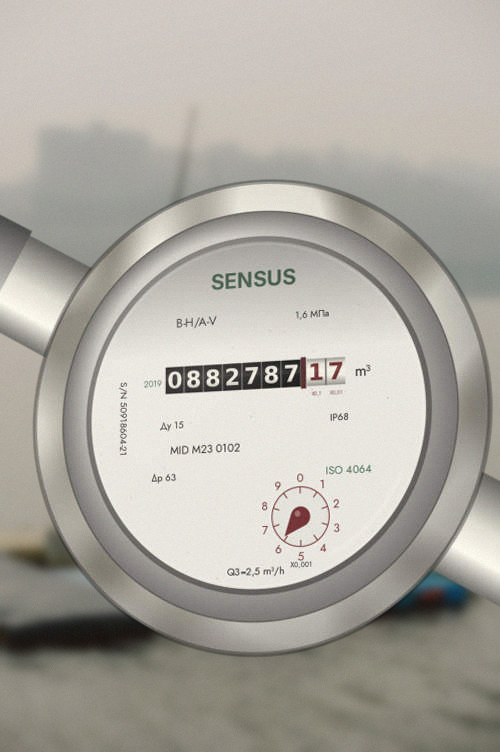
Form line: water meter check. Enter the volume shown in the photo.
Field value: 882787.176 m³
